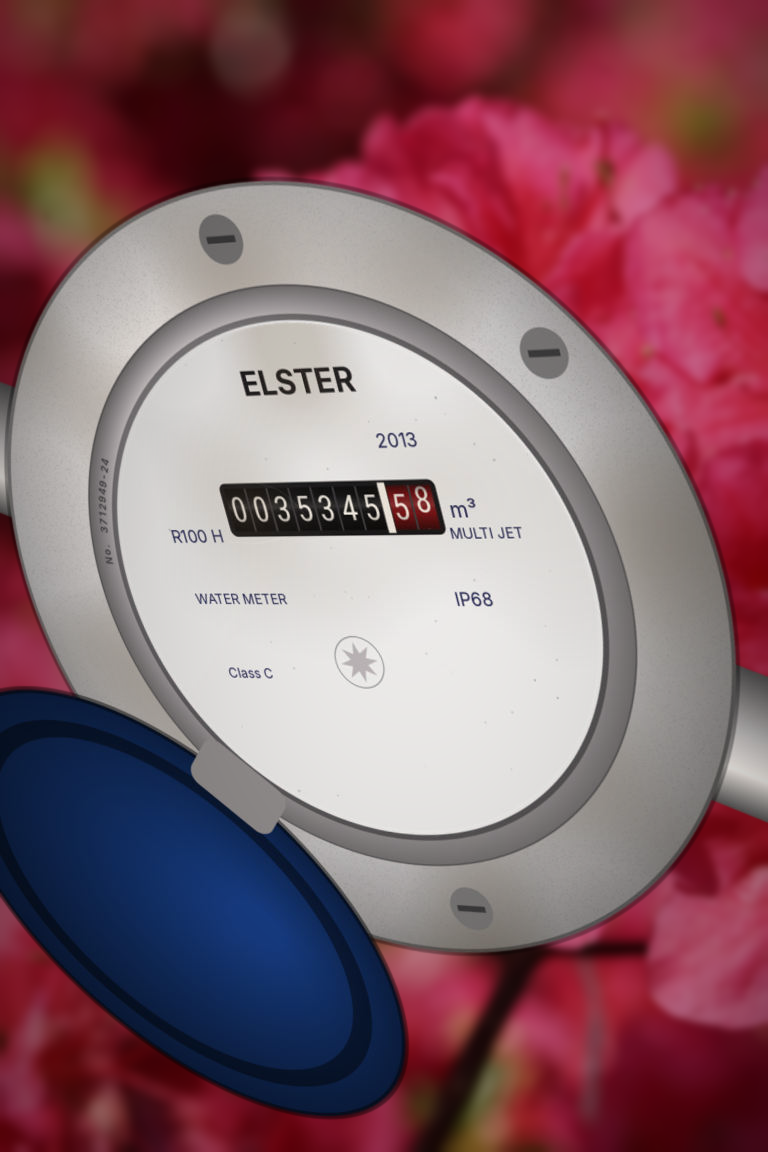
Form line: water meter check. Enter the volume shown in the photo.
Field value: 35345.58 m³
